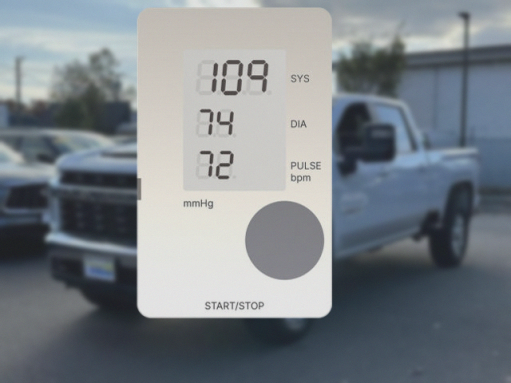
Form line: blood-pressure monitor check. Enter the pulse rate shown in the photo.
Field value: 72 bpm
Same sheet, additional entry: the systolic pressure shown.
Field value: 109 mmHg
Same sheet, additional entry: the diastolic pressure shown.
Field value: 74 mmHg
